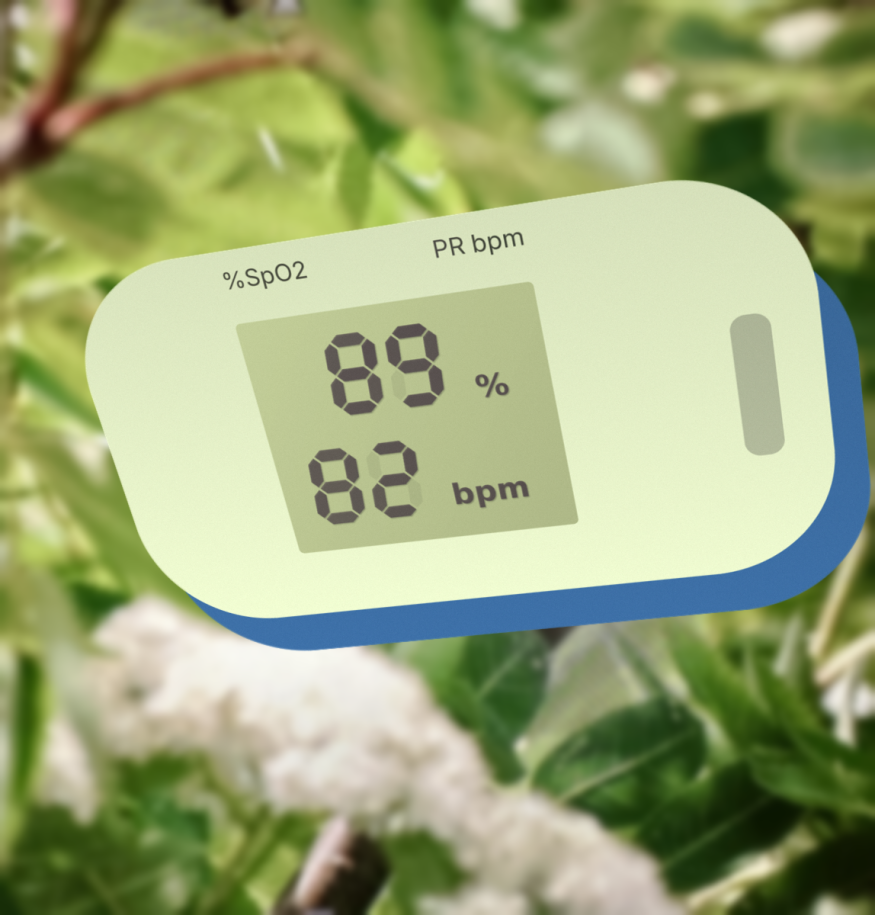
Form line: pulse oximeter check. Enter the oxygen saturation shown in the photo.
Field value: 89 %
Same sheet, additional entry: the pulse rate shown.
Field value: 82 bpm
